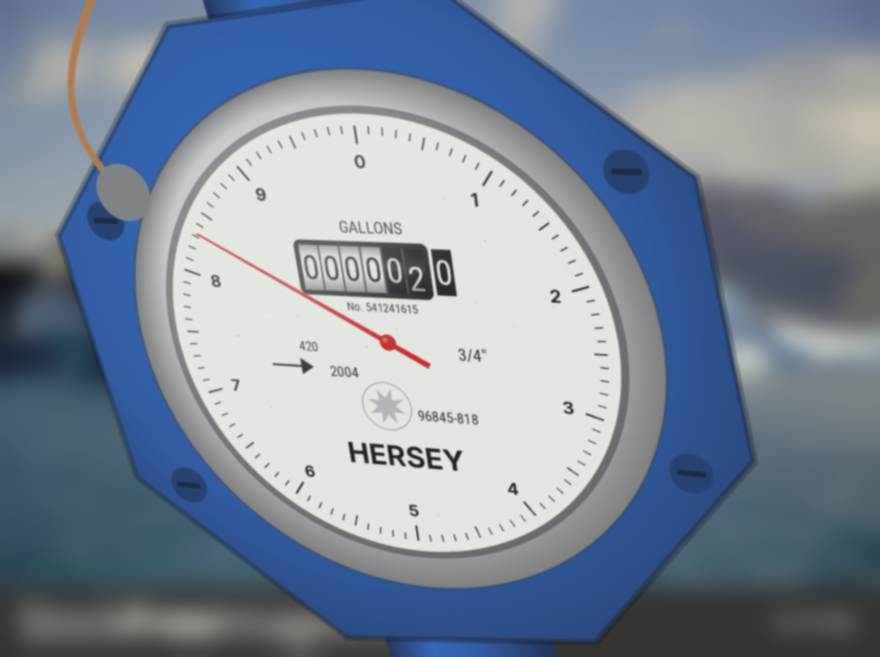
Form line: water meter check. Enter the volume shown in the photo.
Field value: 18.3 gal
